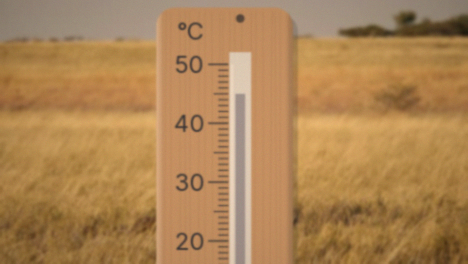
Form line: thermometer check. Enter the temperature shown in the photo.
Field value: 45 °C
